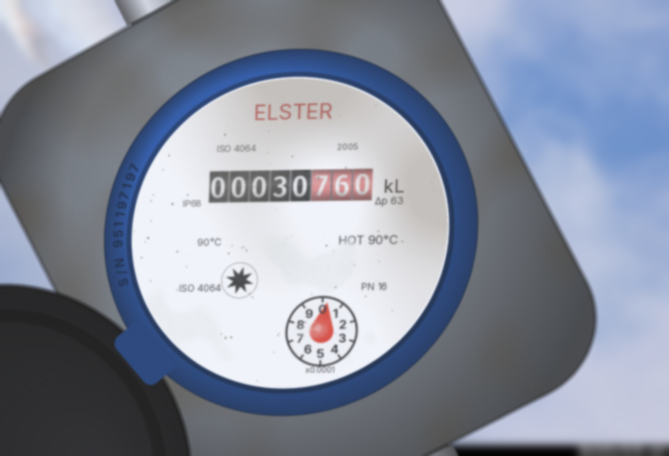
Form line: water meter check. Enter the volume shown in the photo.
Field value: 30.7600 kL
